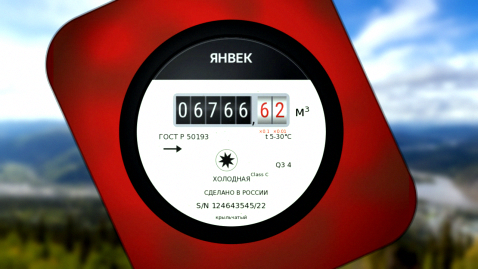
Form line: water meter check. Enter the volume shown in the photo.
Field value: 6766.62 m³
